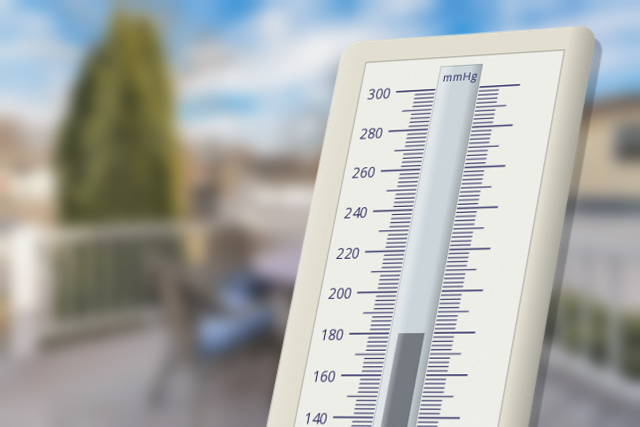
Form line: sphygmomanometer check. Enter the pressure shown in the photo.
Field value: 180 mmHg
